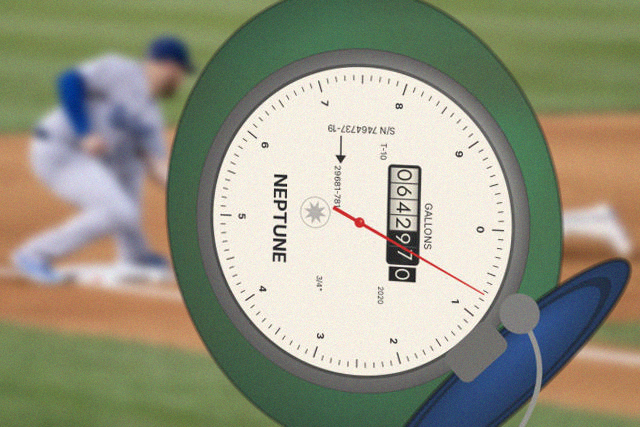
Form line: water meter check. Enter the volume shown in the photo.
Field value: 642970.7 gal
